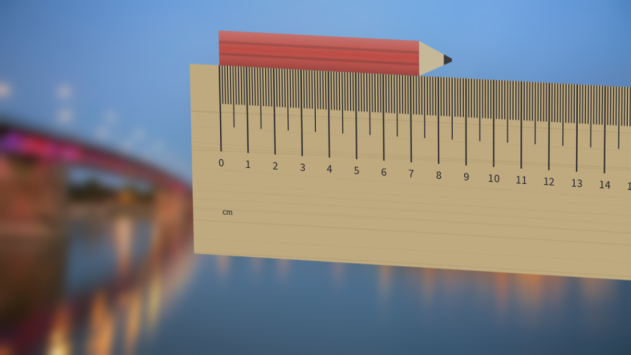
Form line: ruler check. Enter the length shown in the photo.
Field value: 8.5 cm
